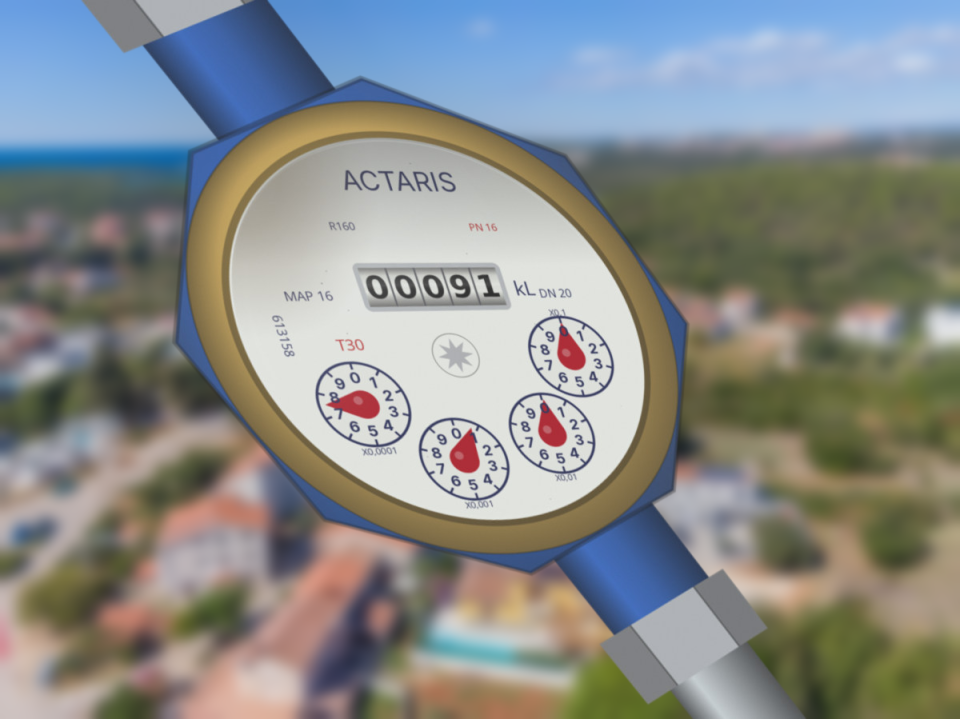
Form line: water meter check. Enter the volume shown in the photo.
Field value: 91.0007 kL
